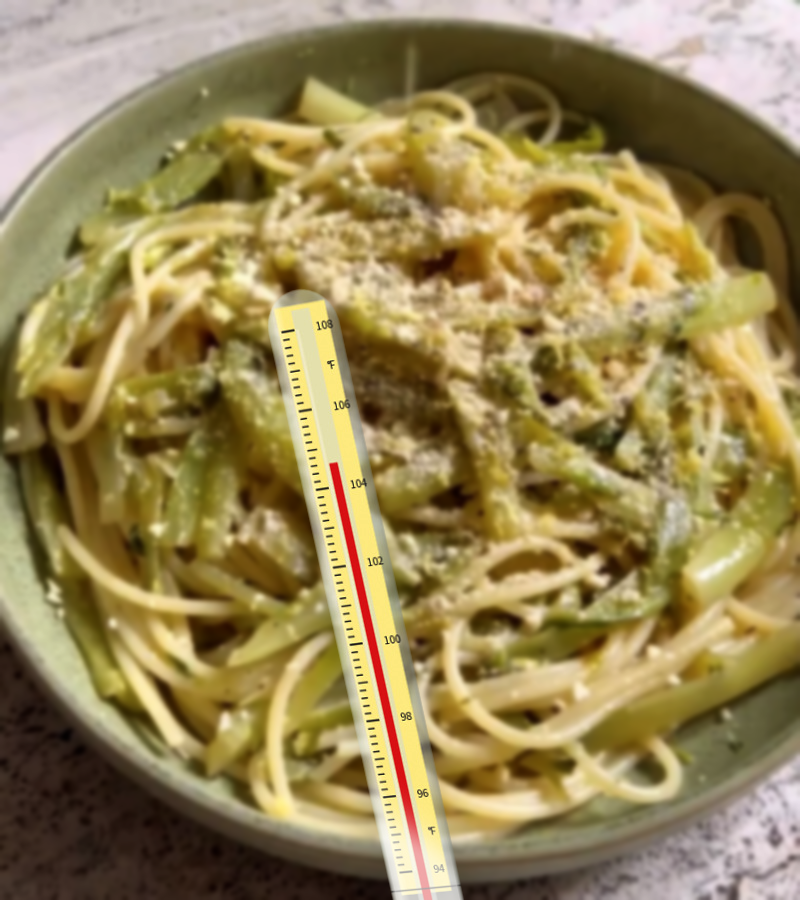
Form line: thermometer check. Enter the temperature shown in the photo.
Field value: 104.6 °F
